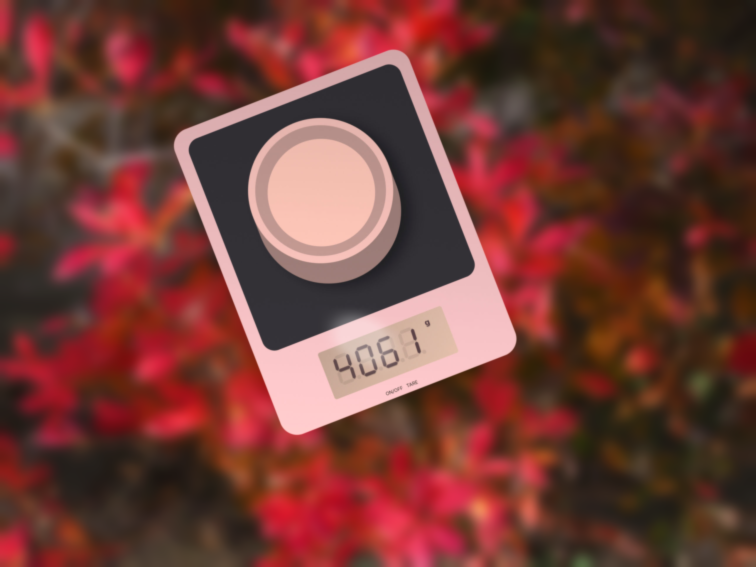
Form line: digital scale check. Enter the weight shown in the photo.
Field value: 4061 g
